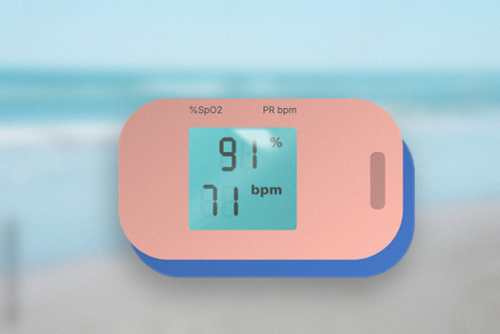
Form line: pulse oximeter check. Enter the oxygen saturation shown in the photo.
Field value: 91 %
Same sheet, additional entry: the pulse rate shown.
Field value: 71 bpm
